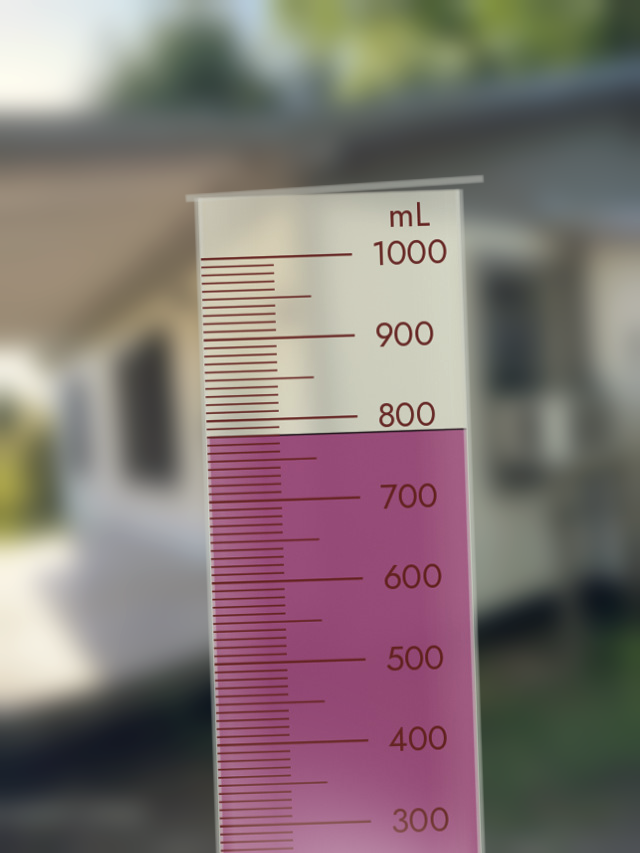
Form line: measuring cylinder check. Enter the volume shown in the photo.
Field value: 780 mL
